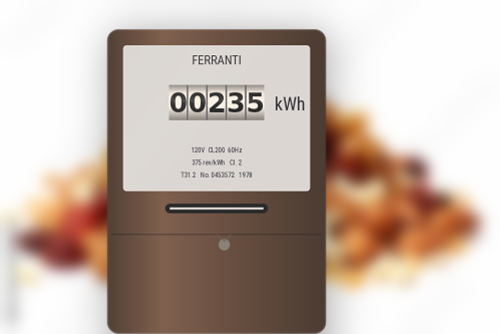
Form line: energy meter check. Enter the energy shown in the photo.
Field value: 235 kWh
